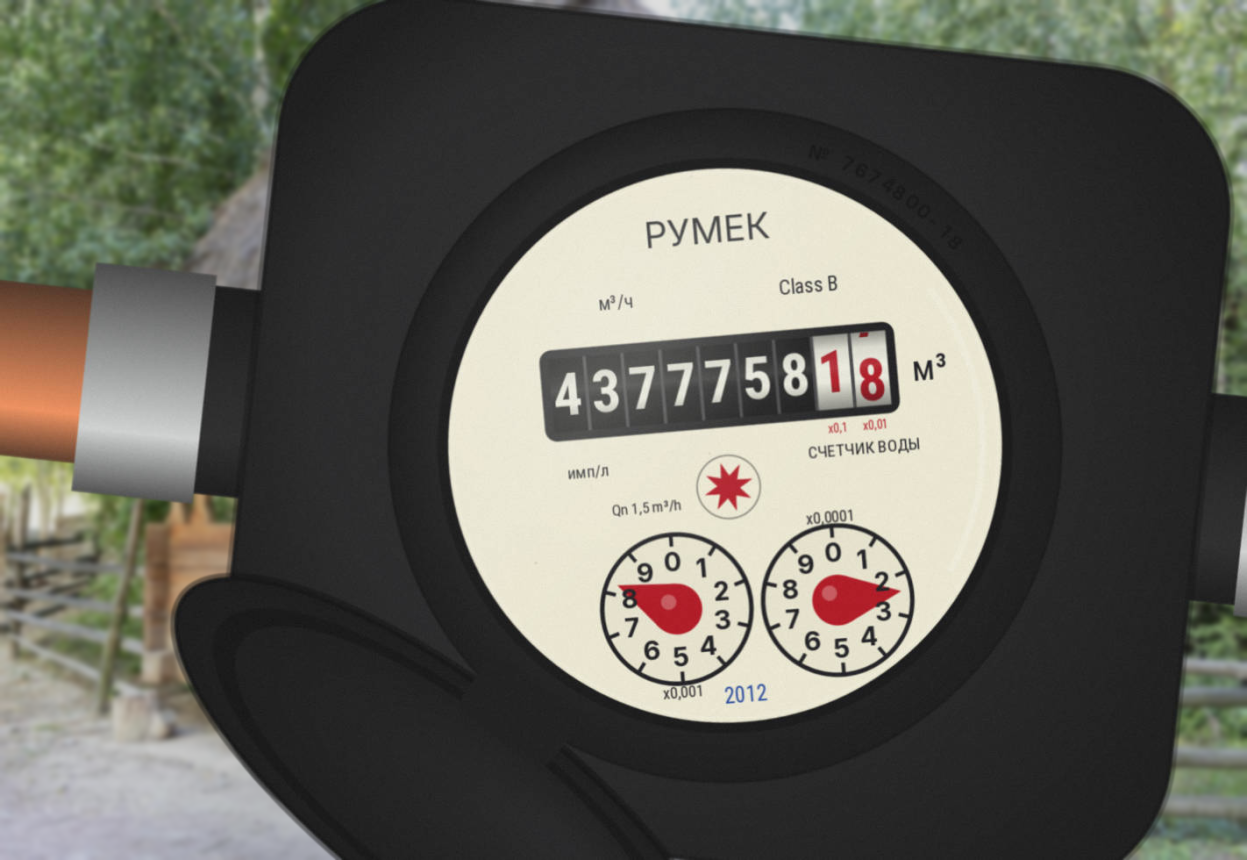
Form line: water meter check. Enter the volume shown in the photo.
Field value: 4377758.1782 m³
